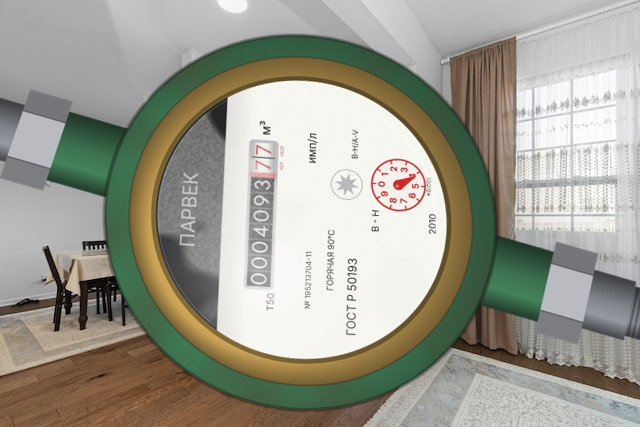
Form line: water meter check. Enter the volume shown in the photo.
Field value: 4093.774 m³
